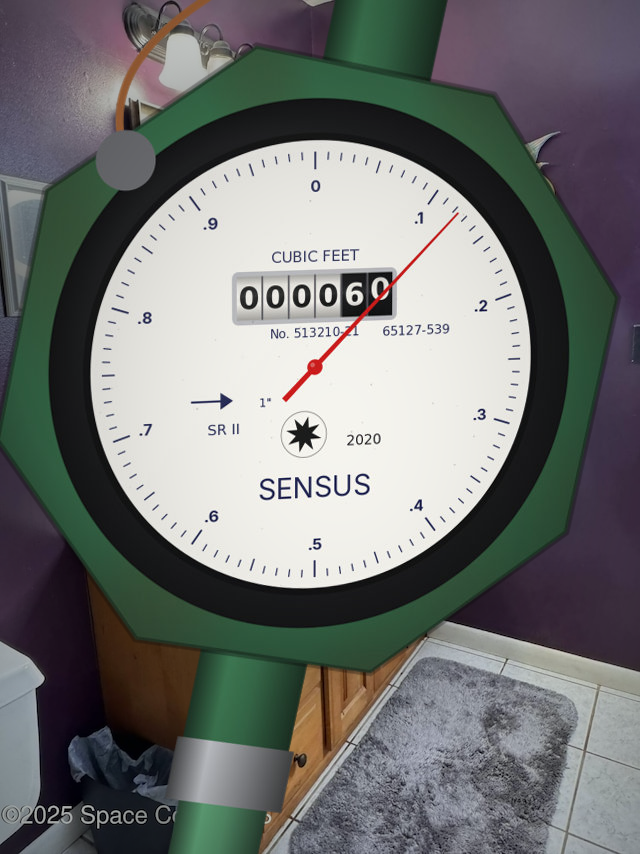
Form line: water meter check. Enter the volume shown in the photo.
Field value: 60.12 ft³
